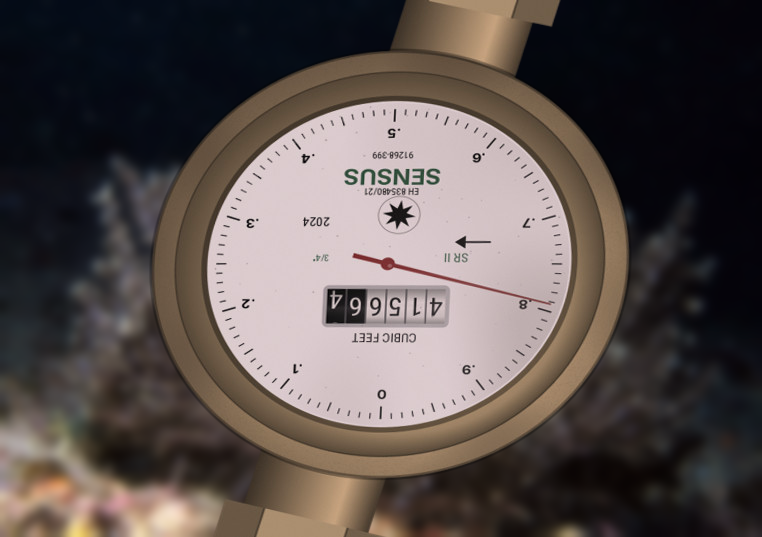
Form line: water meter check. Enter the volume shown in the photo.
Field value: 415663.79 ft³
